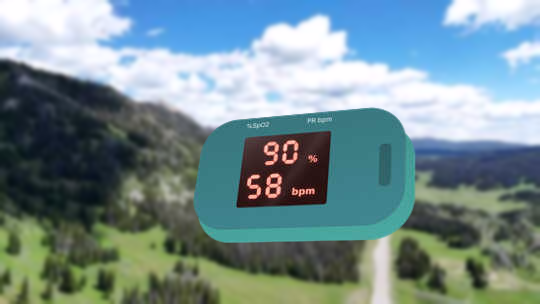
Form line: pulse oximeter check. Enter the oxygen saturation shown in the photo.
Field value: 90 %
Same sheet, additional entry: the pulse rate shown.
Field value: 58 bpm
